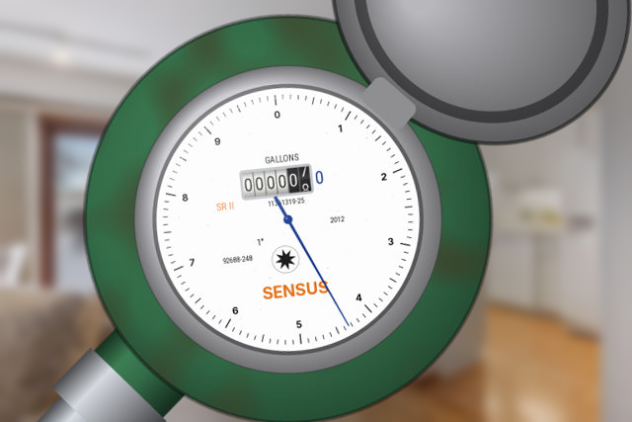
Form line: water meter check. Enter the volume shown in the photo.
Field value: 74.3 gal
